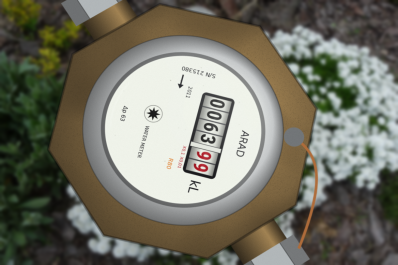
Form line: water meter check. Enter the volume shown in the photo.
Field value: 63.99 kL
